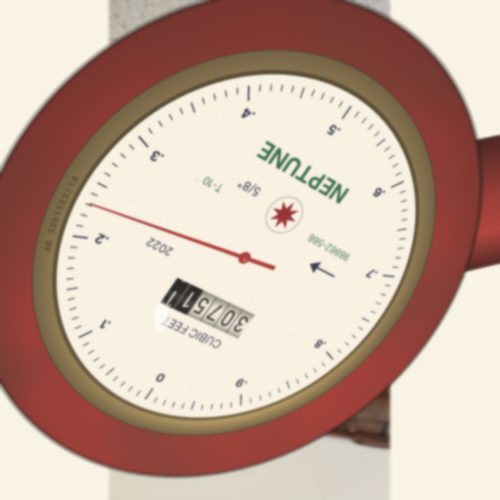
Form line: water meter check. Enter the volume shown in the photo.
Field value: 307511.23 ft³
